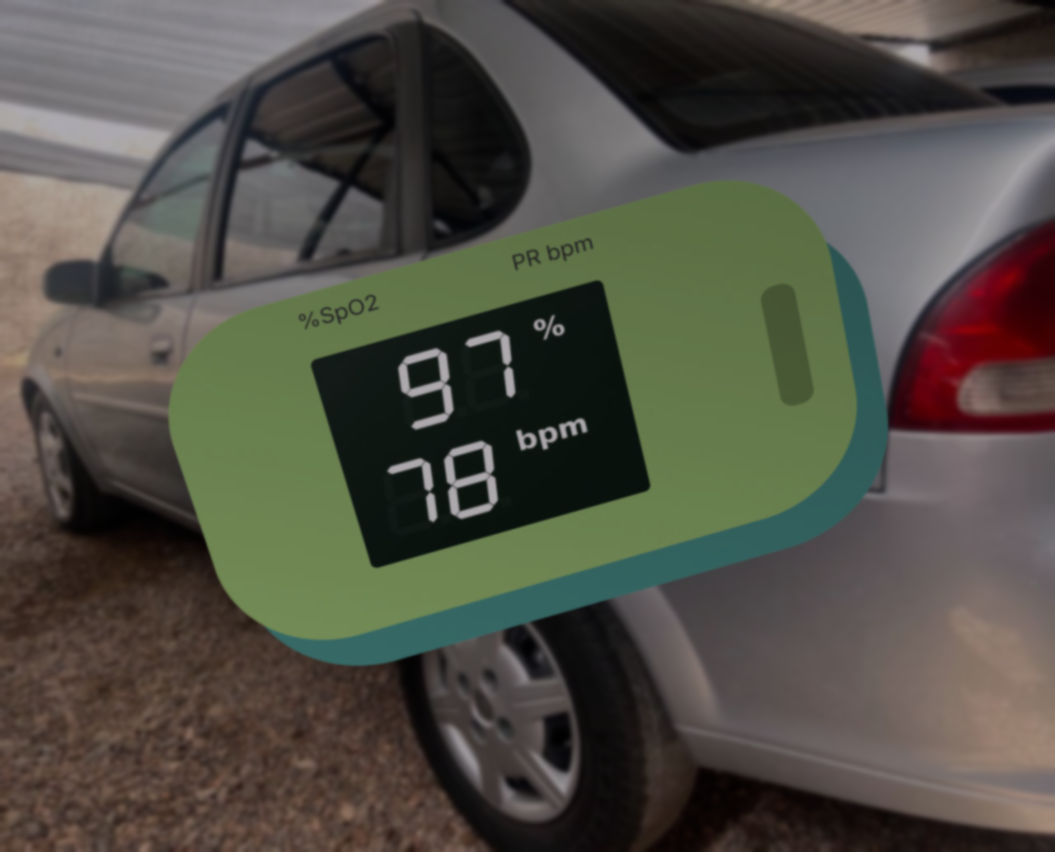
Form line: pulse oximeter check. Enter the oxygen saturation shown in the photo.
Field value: 97 %
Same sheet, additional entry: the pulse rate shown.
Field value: 78 bpm
